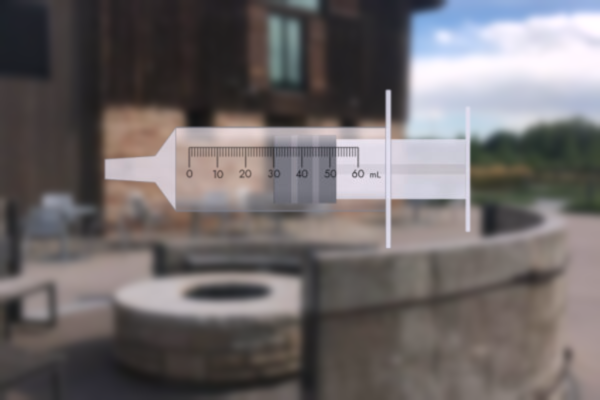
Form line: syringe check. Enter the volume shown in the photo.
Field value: 30 mL
